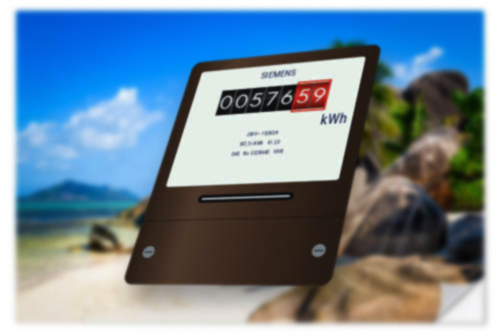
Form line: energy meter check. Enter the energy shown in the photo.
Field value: 576.59 kWh
